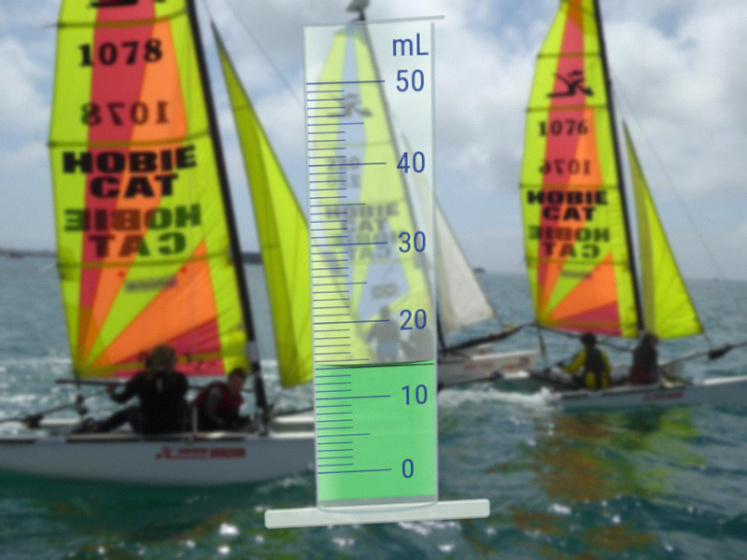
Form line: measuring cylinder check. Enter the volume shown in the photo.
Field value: 14 mL
